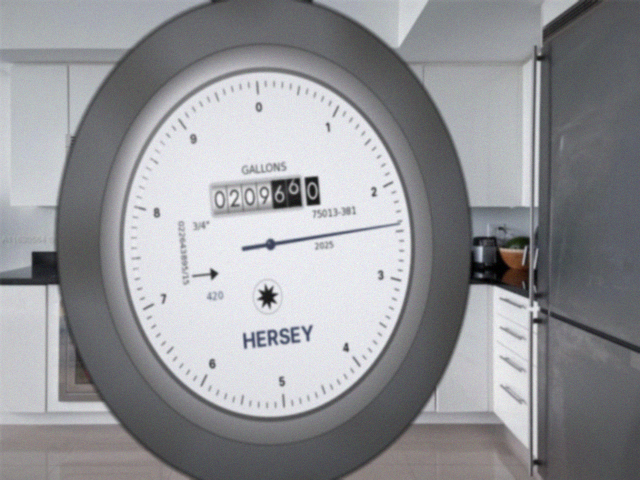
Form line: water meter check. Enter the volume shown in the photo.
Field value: 209662.4 gal
